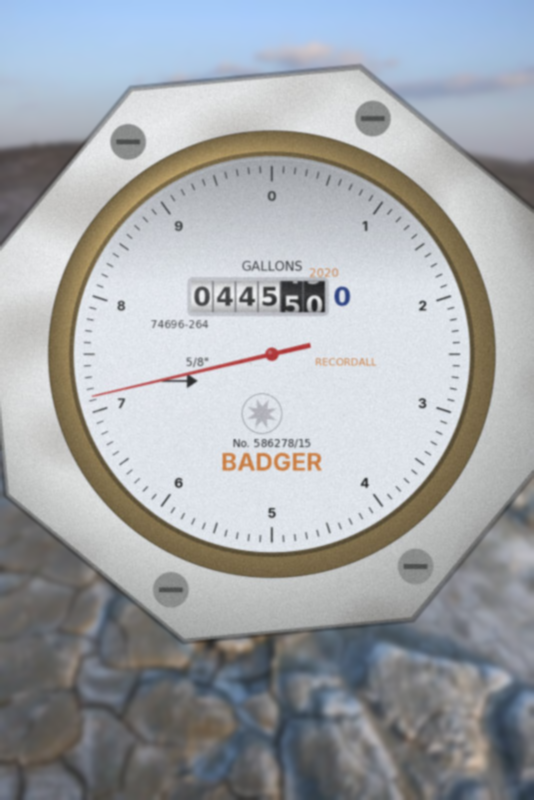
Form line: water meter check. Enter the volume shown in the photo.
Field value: 445497.1 gal
